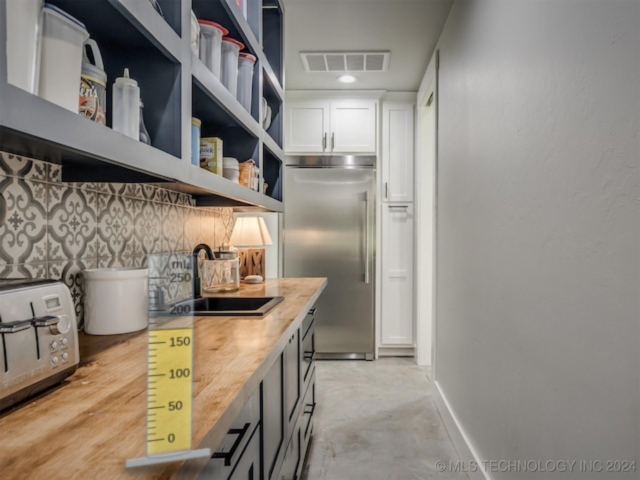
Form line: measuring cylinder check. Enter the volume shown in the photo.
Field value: 170 mL
